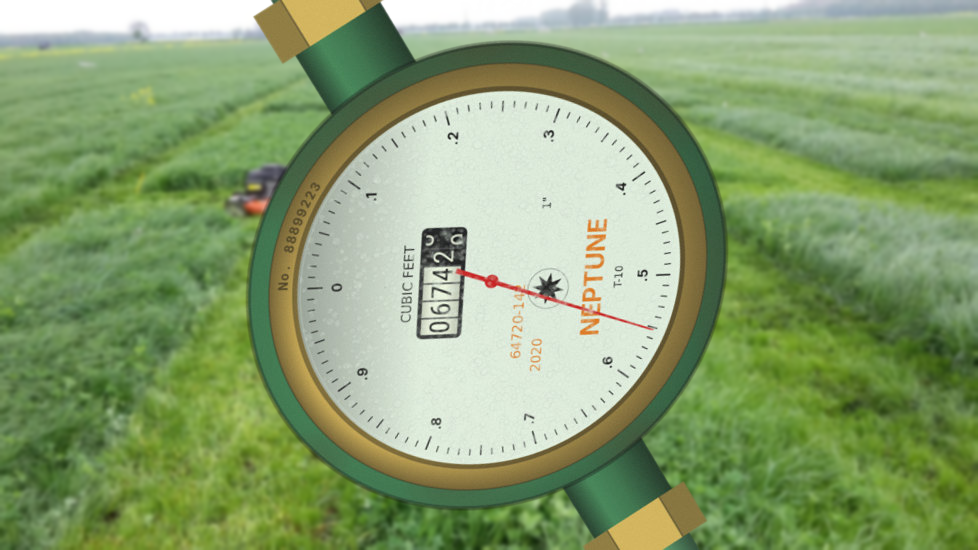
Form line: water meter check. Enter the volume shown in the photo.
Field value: 67428.55 ft³
